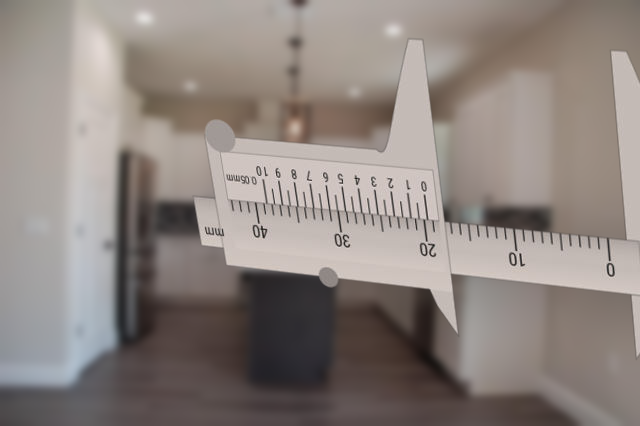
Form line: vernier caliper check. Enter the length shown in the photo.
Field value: 19.6 mm
